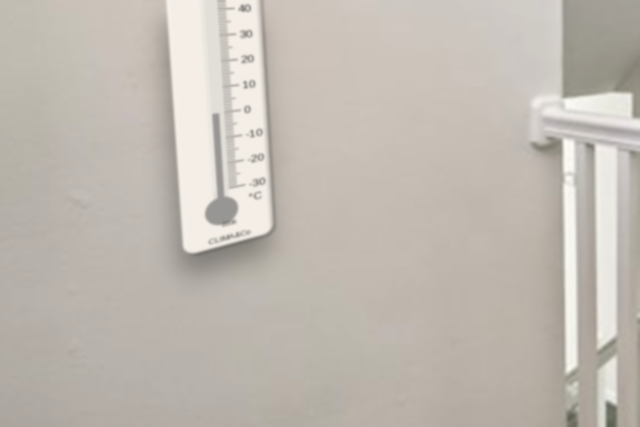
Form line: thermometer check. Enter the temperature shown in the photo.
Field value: 0 °C
